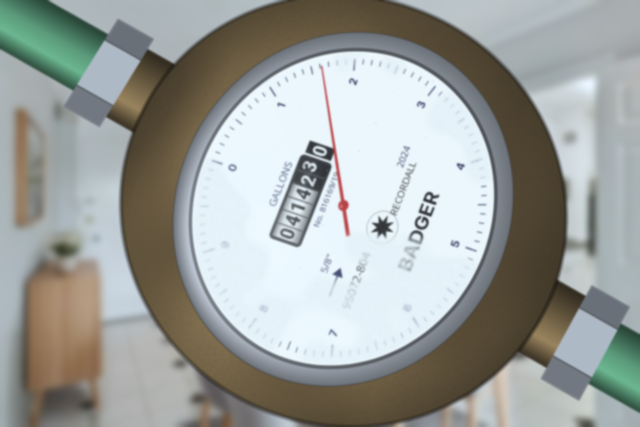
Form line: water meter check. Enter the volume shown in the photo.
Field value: 414231.6 gal
